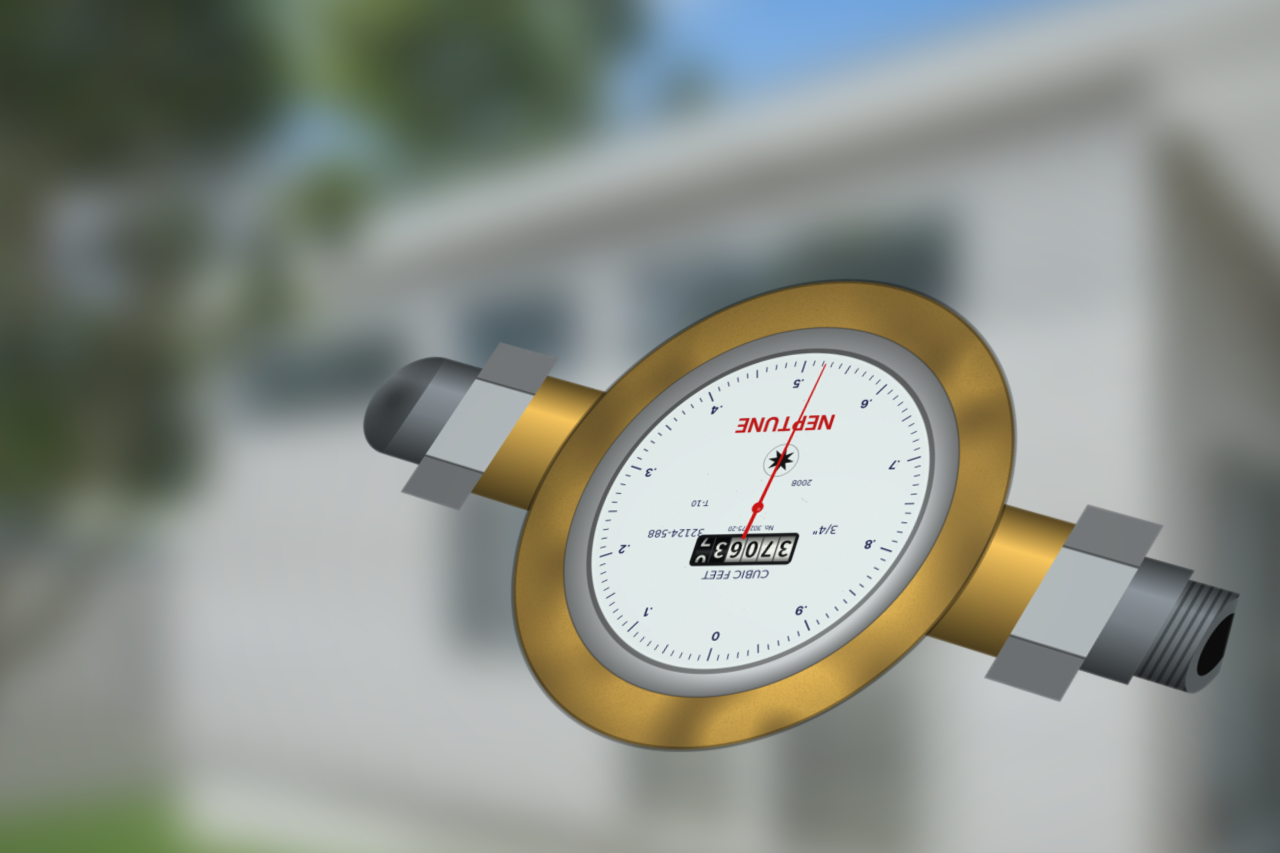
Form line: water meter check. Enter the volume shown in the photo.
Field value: 370636.52 ft³
